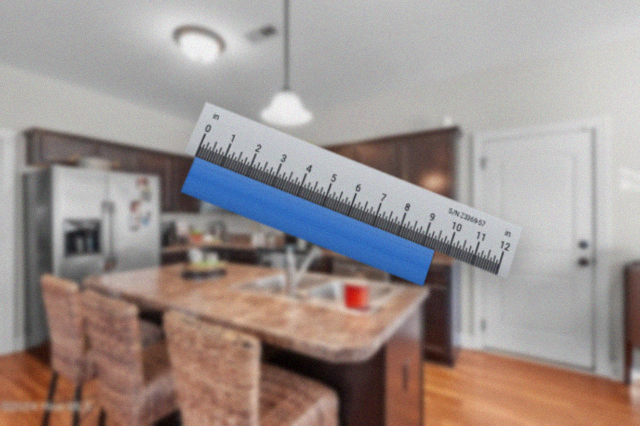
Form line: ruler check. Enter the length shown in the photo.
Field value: 9.5 in
